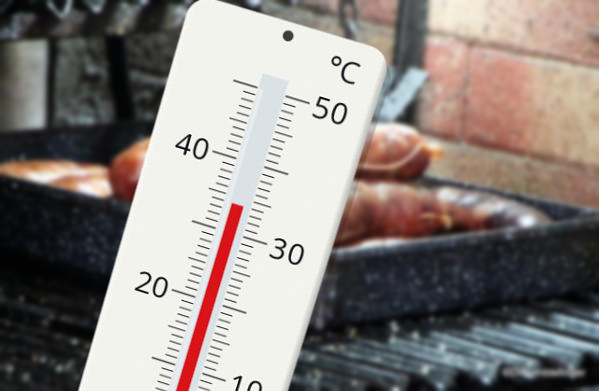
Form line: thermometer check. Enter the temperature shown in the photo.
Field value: 34 °C
